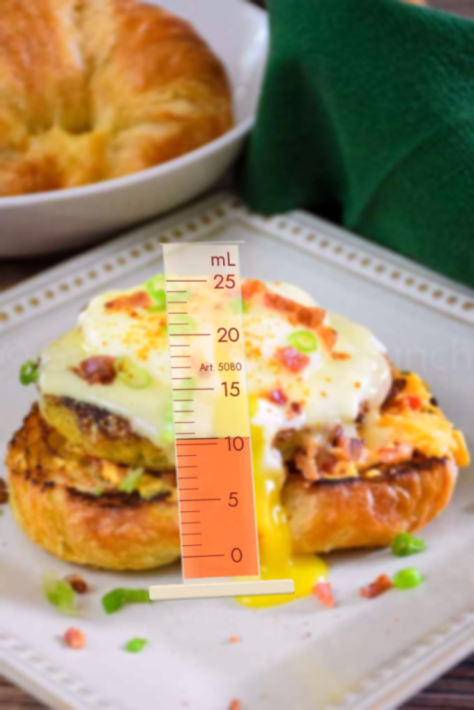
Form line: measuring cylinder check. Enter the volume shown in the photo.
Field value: 10.5 mL
